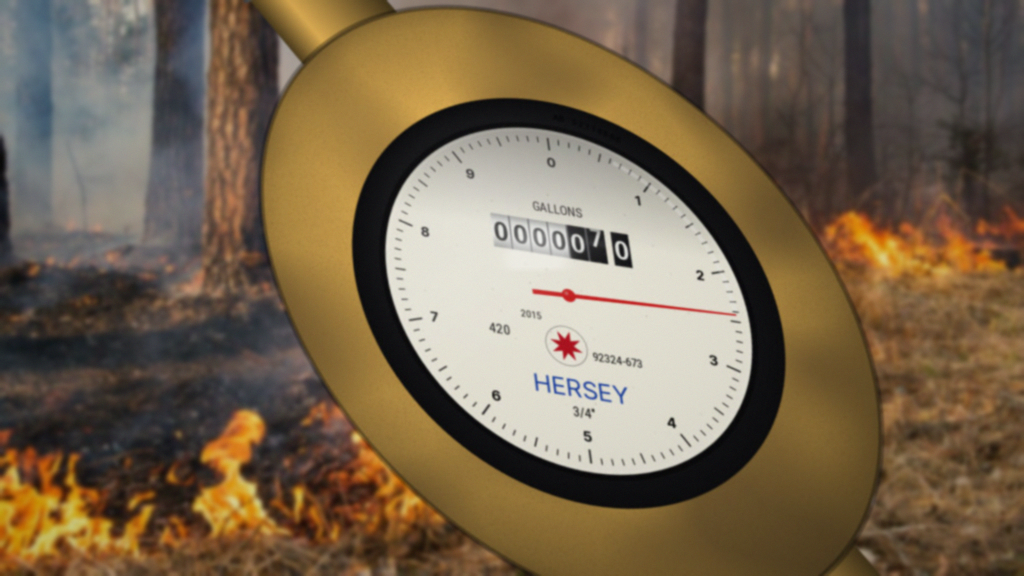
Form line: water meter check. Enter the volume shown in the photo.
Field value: 72.4 gal
